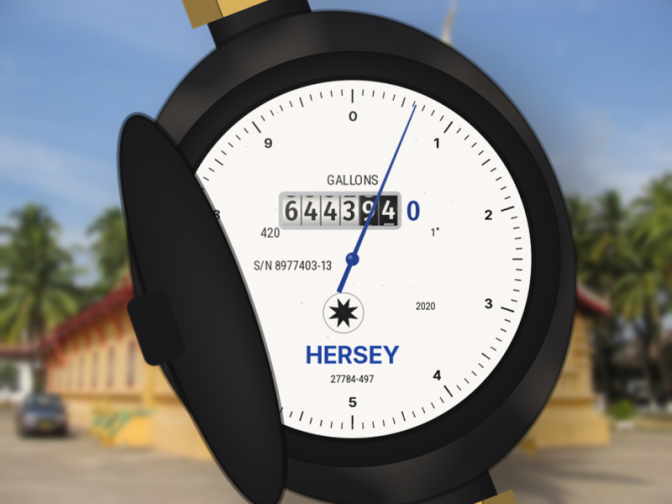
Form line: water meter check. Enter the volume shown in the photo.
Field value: 6443940.6 gal
